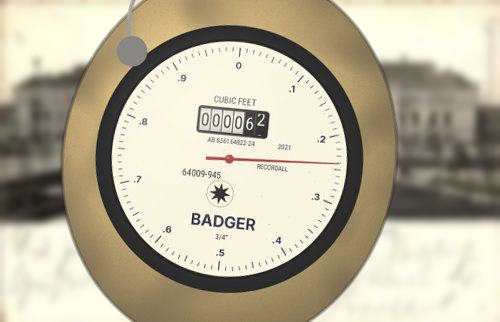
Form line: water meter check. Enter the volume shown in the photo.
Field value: 62.24 ft³
